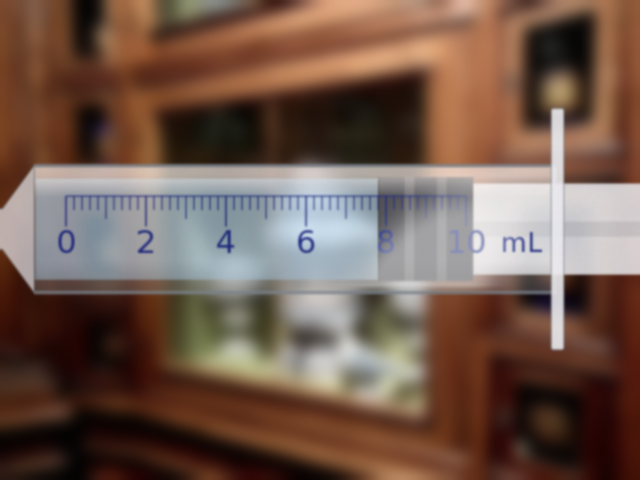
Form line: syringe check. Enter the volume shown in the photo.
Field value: 7.8 mL
